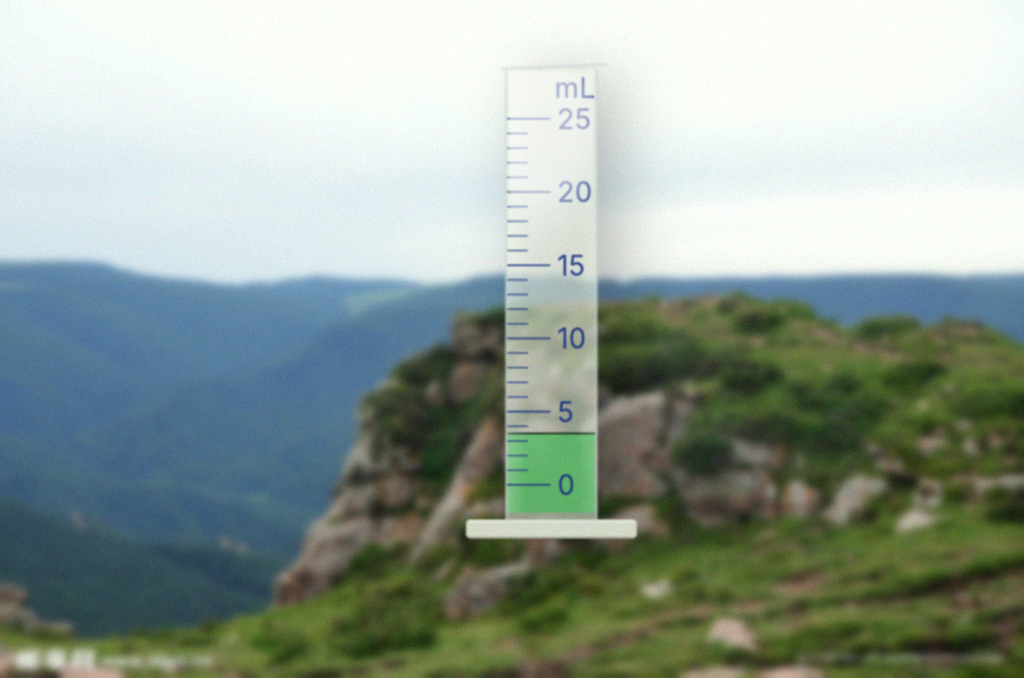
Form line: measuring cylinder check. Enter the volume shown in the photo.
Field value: 3.5 mL
